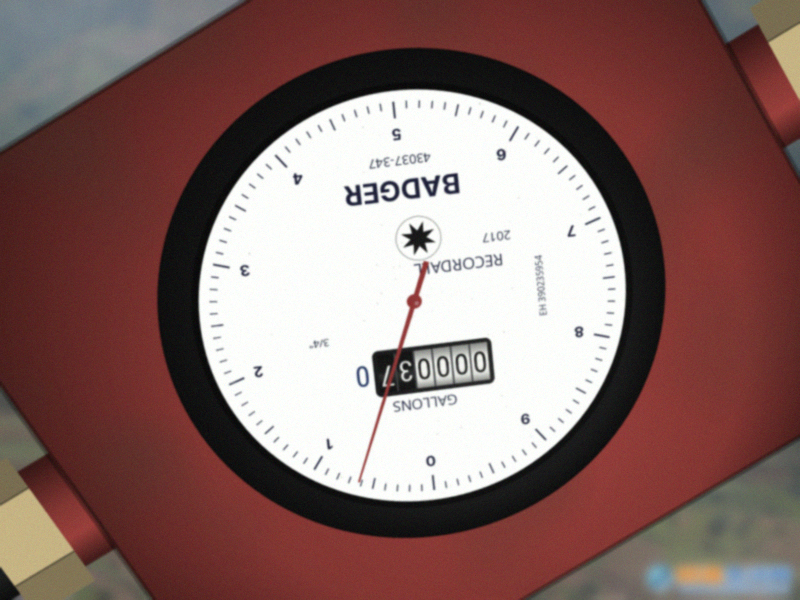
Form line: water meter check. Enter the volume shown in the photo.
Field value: 370.6 gal
